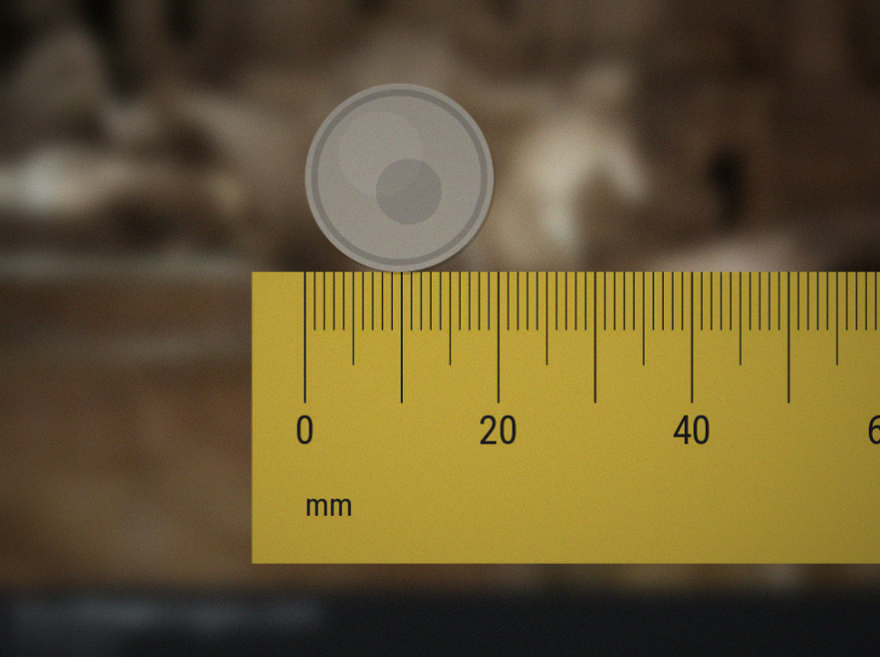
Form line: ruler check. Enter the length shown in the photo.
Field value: 19.5 mm
